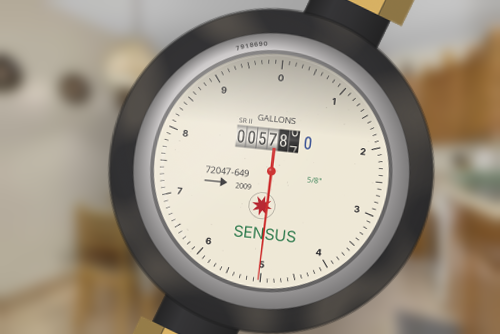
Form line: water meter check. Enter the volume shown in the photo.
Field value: 57865.0 gal
